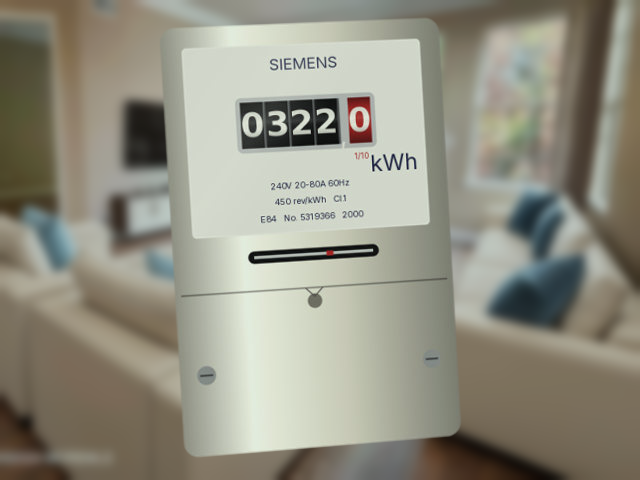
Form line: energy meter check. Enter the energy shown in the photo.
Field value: 322.0 kWh
